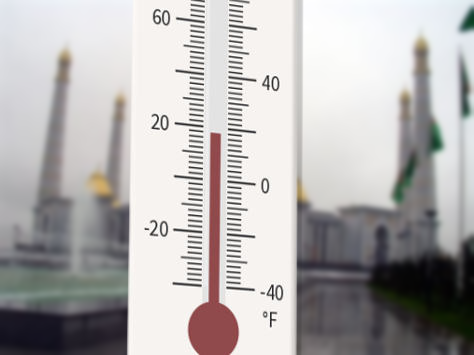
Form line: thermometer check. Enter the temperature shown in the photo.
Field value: 18 °F
